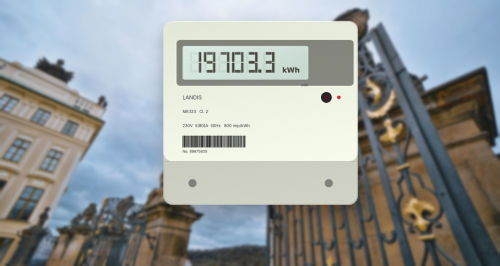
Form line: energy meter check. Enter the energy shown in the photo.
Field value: 19703.3 kWh
